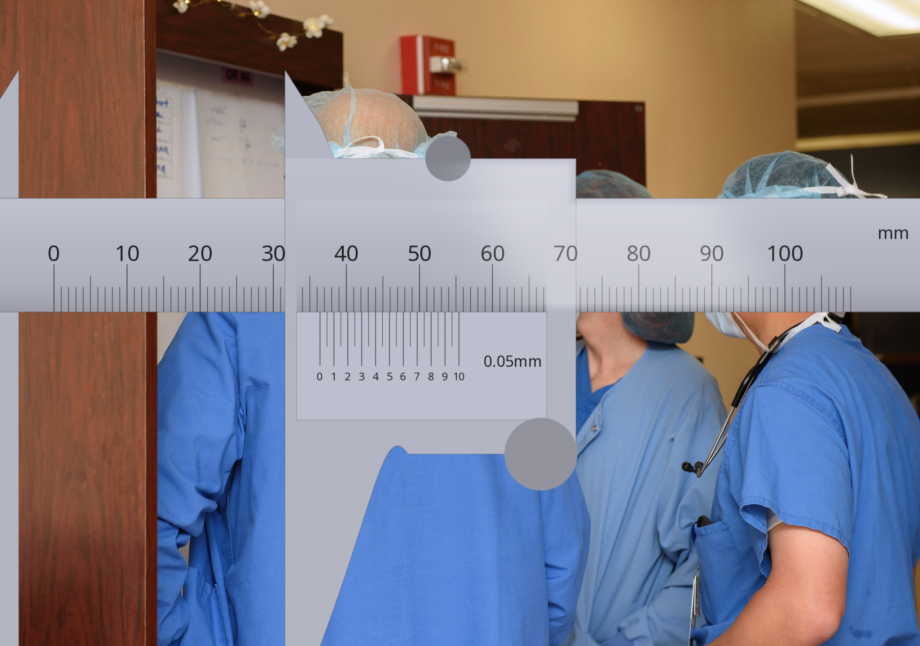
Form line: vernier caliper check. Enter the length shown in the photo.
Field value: 36.4 mm
